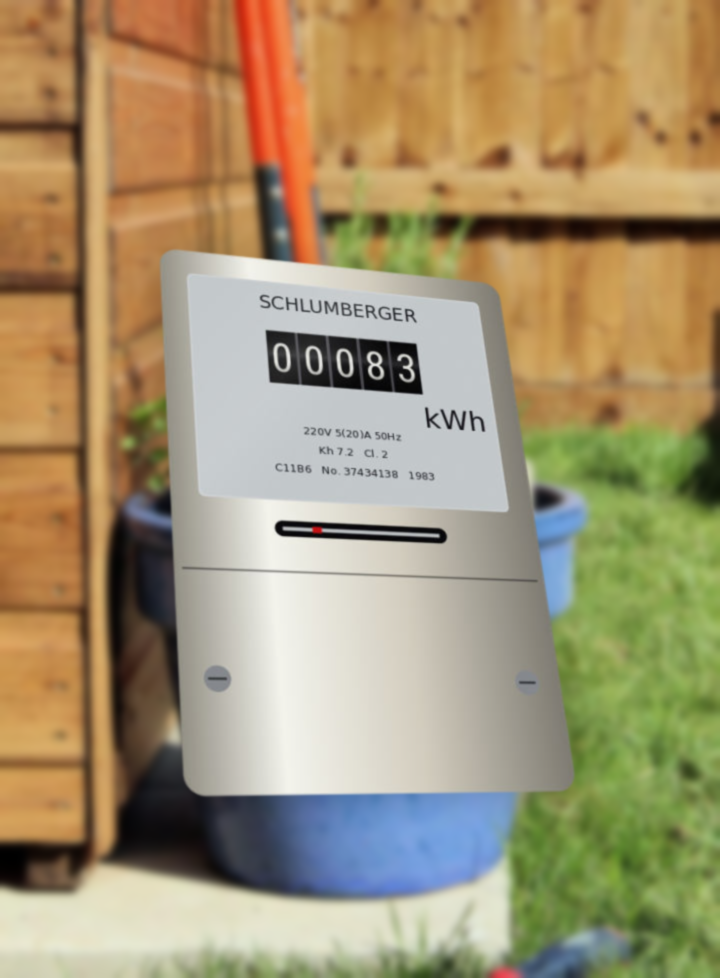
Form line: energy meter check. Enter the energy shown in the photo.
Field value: 83 kWh
